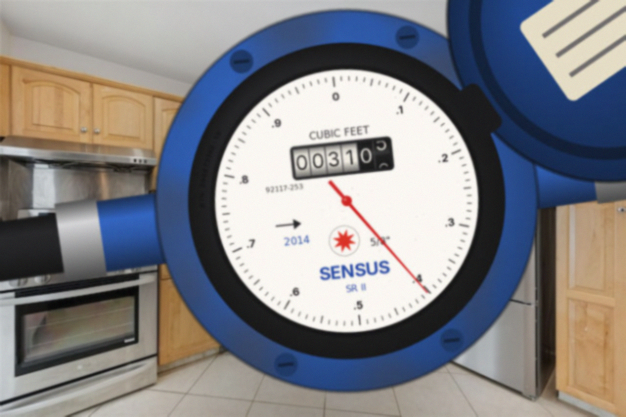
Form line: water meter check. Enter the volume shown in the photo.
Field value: 3105.40 ft³
